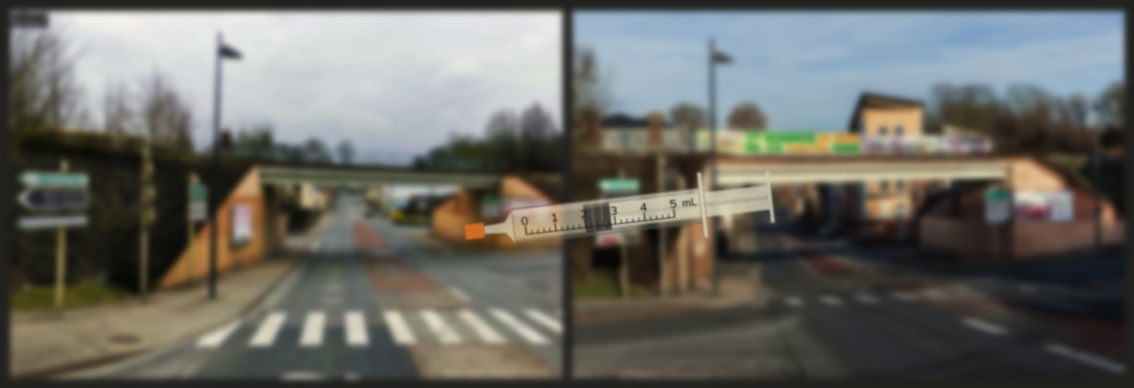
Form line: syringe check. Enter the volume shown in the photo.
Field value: 2 mL
